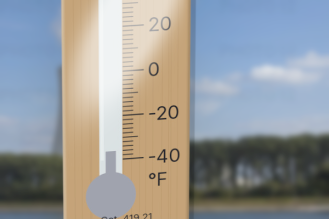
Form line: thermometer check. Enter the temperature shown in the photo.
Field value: -36 °F
